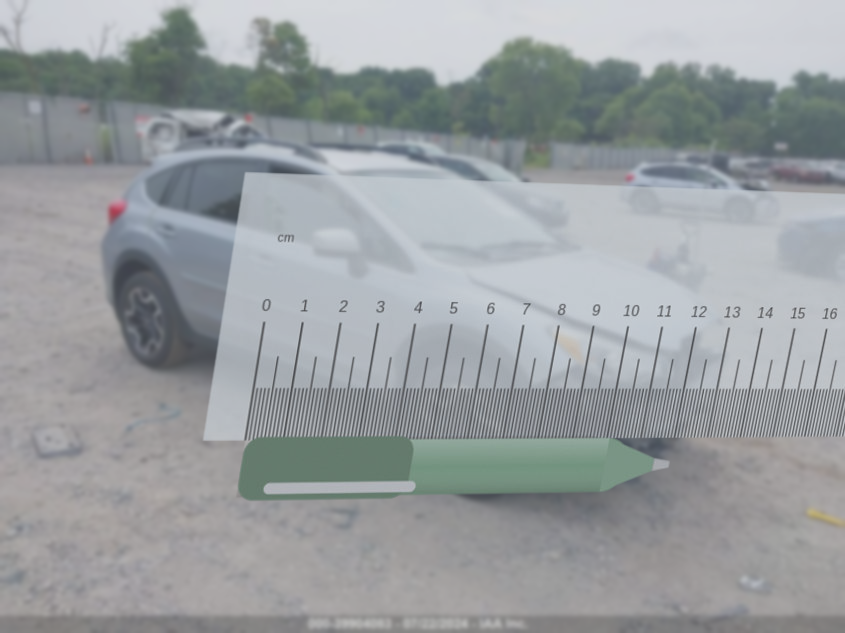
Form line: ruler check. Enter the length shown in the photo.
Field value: 12 cm
